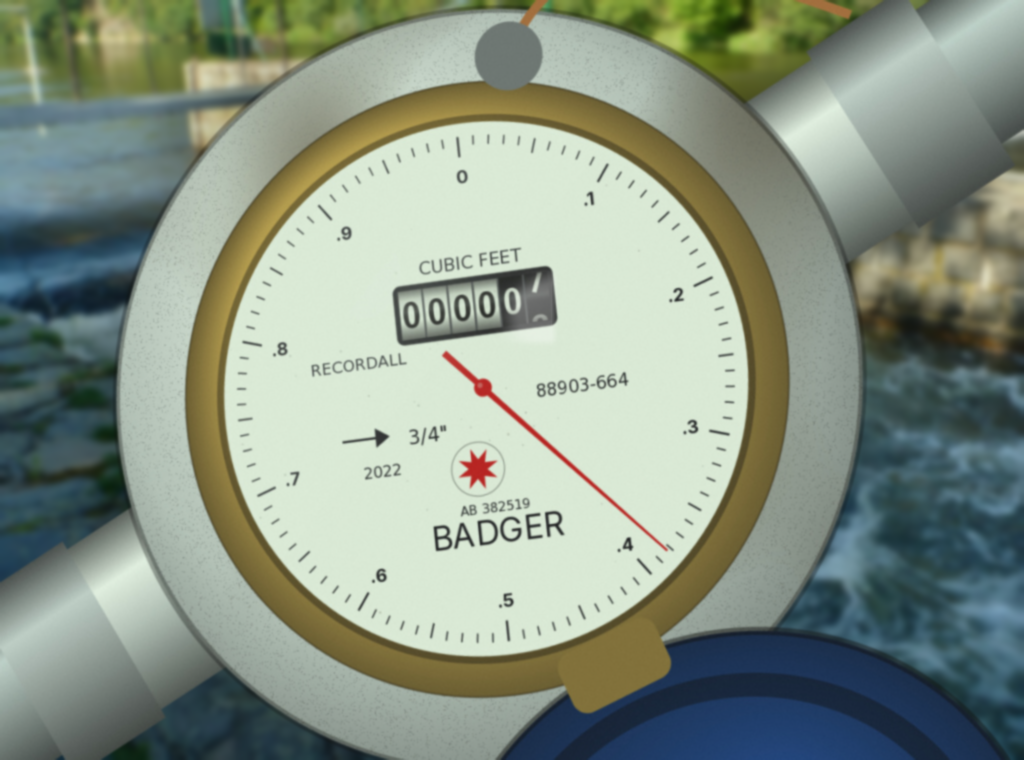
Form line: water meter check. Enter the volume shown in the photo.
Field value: 7.38 ft³
